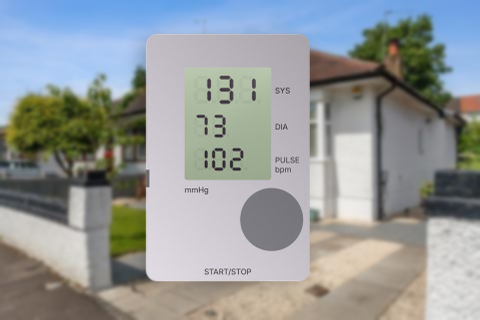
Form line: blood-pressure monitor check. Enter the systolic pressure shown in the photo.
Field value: 131 mmHg
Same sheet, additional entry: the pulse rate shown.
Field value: 102 bpm
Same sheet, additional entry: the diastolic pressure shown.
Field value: 73 mmHg
